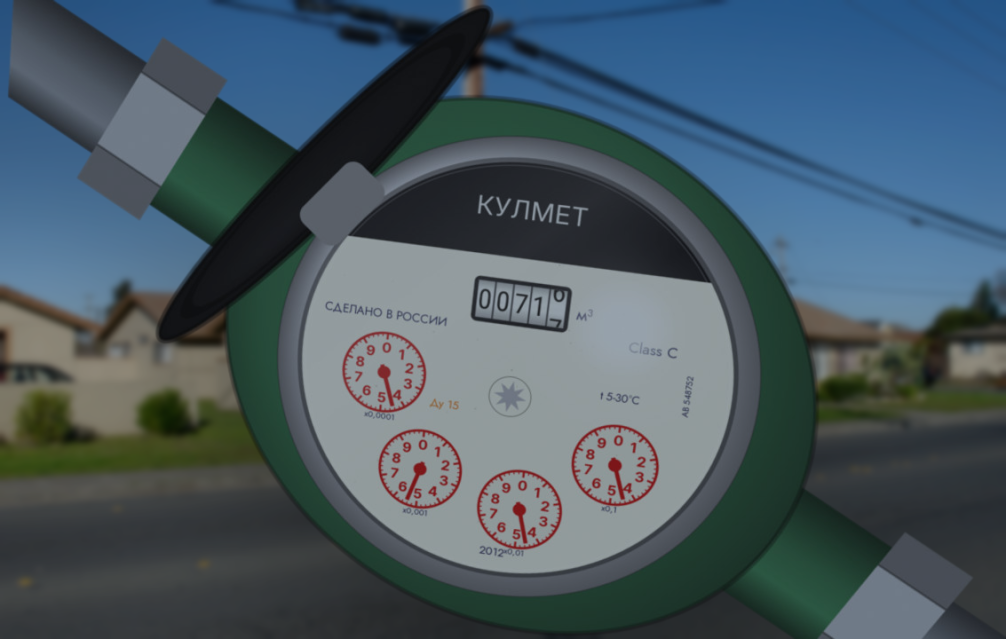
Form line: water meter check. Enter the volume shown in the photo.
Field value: 716.4454 m³
